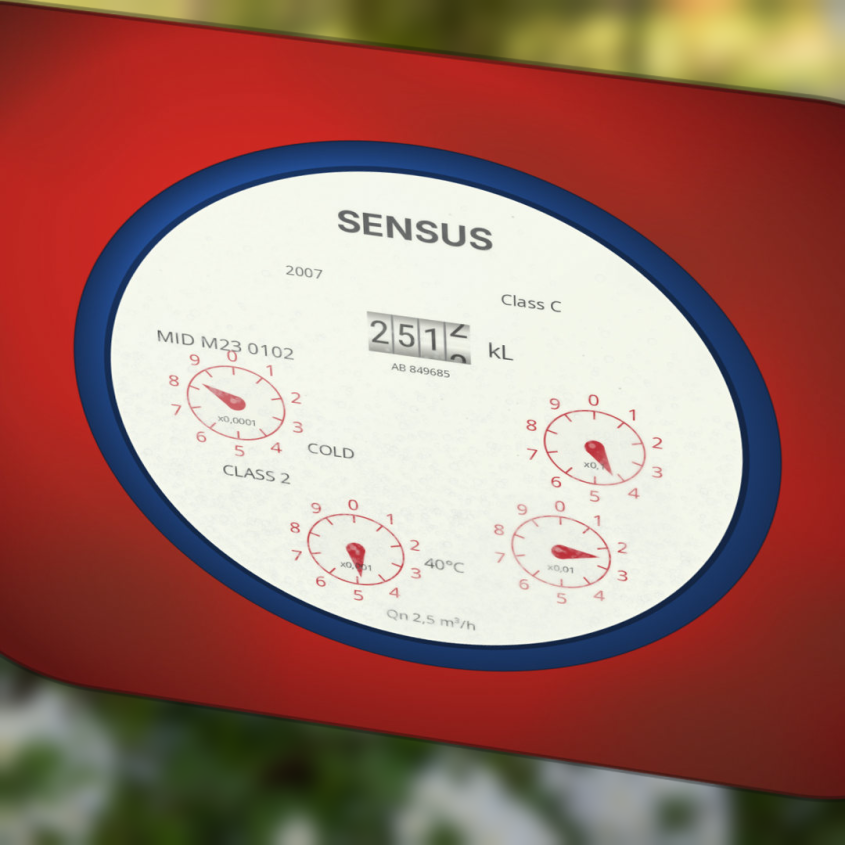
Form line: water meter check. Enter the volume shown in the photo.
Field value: 2512.4248 kL
